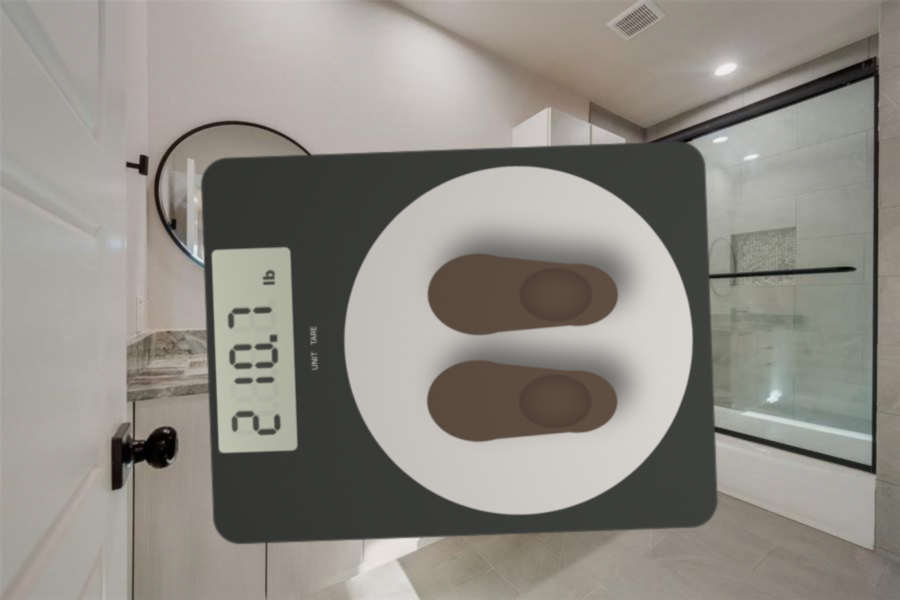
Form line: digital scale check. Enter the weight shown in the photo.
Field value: 210.7 lb
